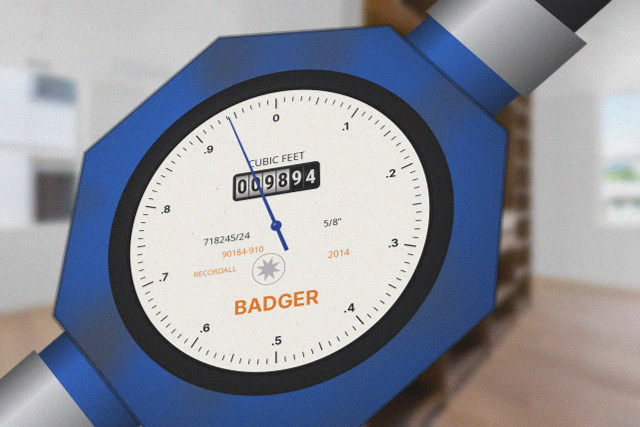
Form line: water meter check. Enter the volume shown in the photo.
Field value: 9893.94 ft³
